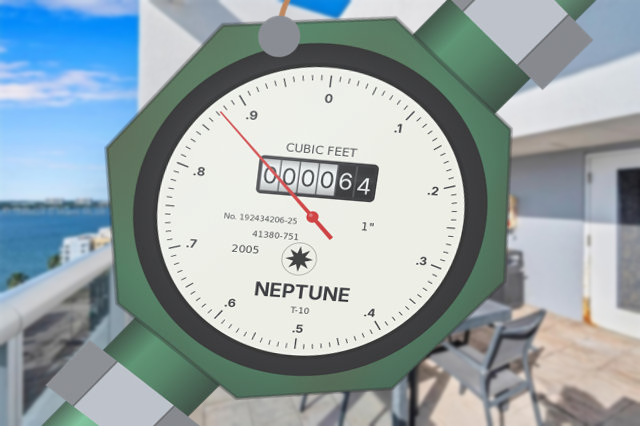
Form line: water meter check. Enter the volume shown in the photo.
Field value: 63.87 ft³
